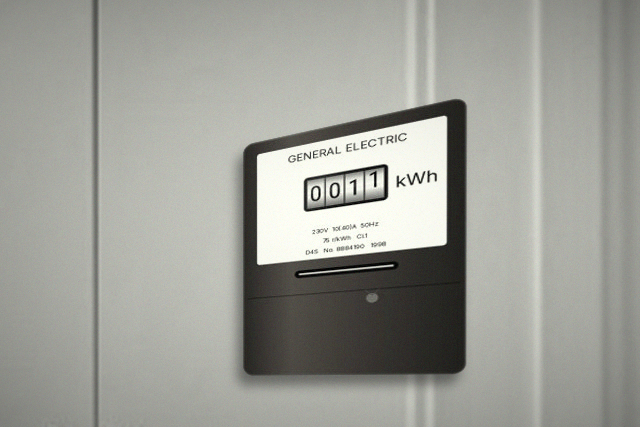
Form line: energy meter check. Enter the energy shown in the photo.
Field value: 11 kWh
